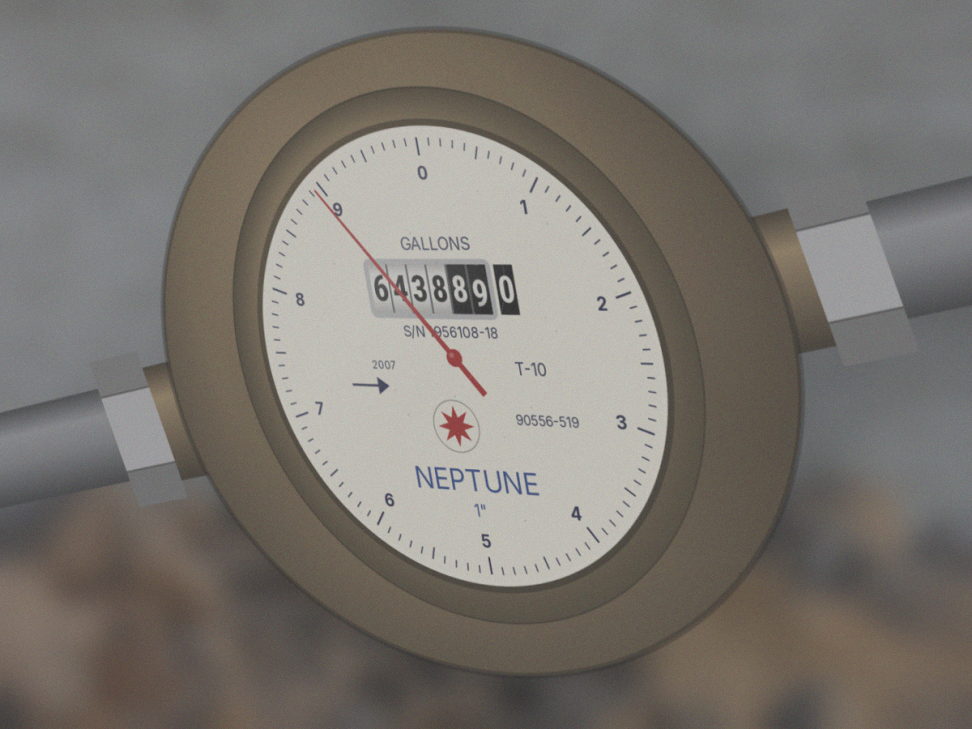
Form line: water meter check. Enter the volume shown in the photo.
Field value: 6438888.9 gal
